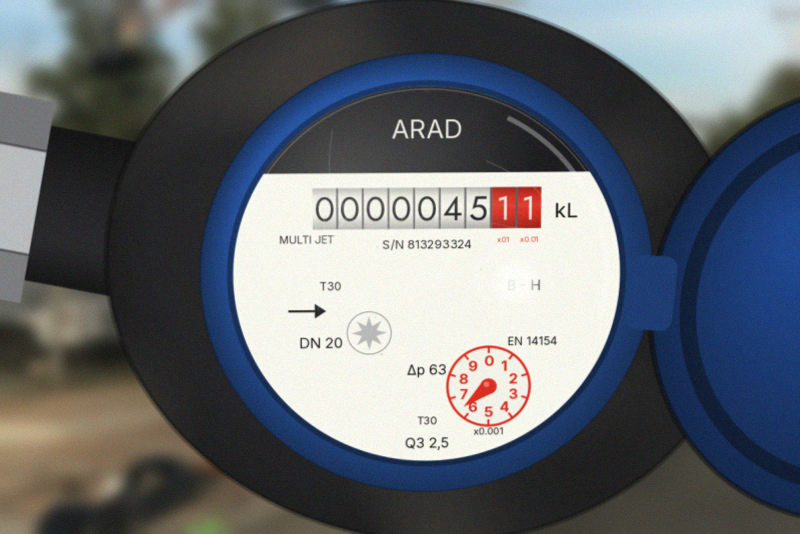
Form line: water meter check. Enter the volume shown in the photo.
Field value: 45.116 kL
